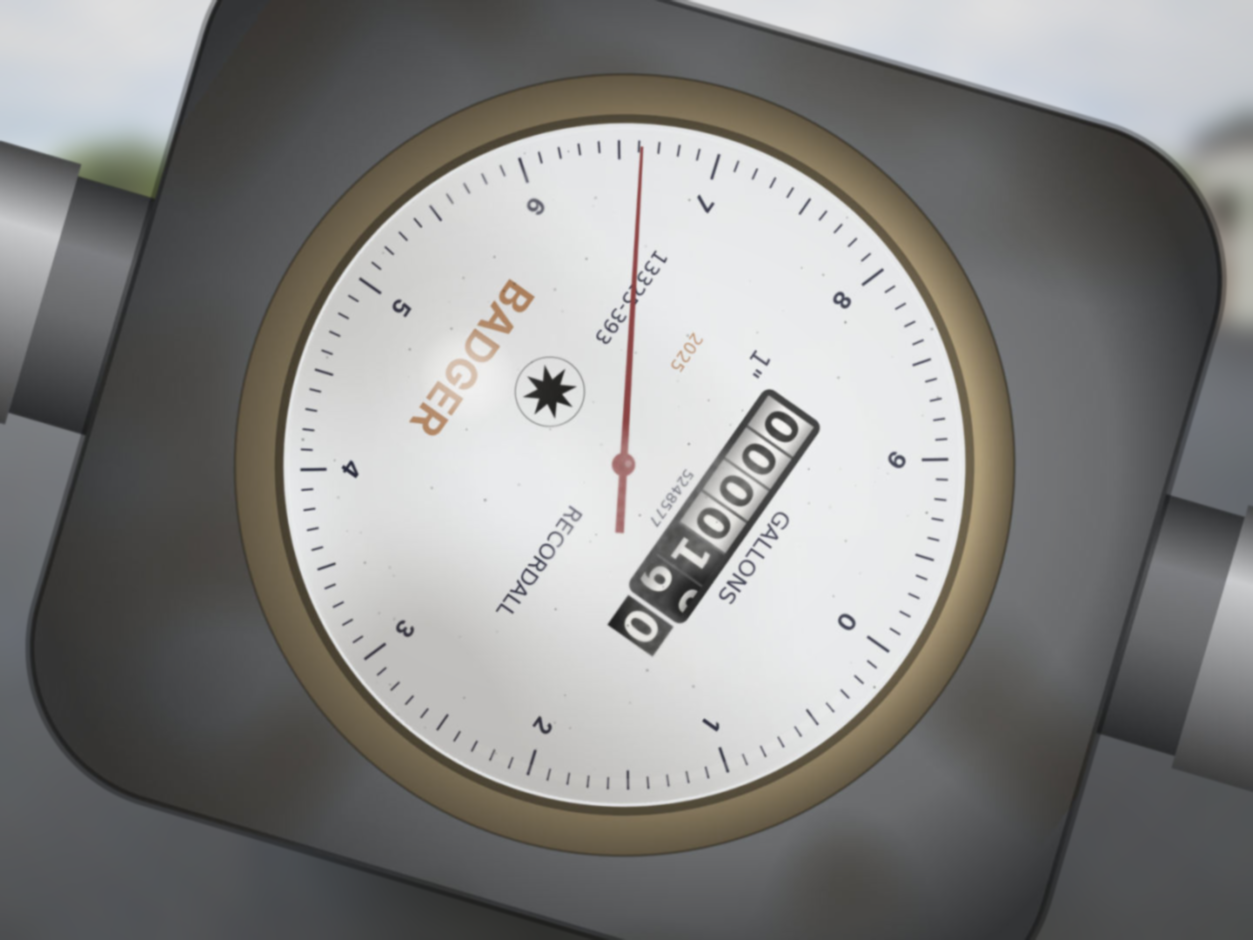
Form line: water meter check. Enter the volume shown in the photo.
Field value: 186.6 gal
